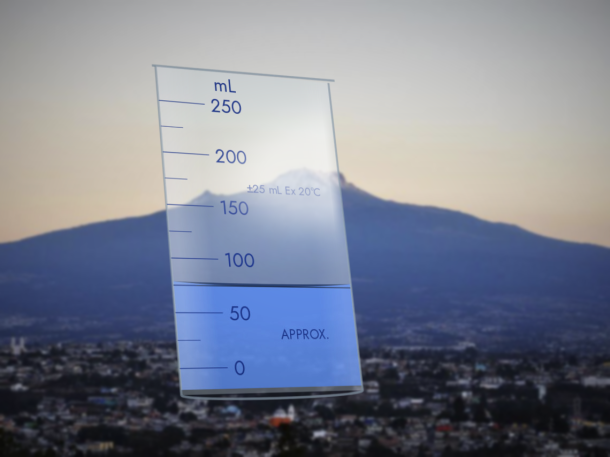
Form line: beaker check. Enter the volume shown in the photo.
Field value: 75 mL
